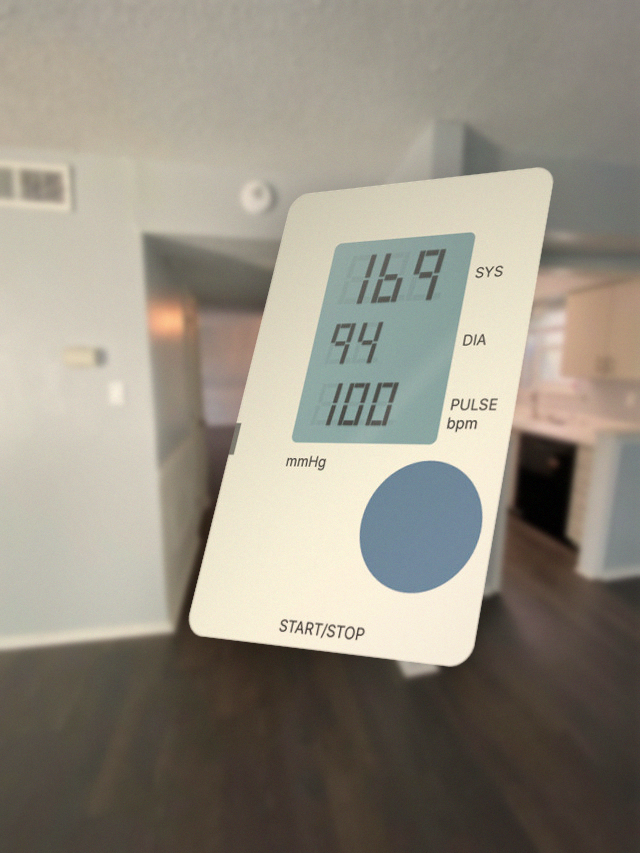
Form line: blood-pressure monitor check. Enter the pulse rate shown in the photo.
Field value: 100 bpm
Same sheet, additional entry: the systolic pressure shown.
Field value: 169 mmHg
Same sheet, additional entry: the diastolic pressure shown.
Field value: 94 mmHg
